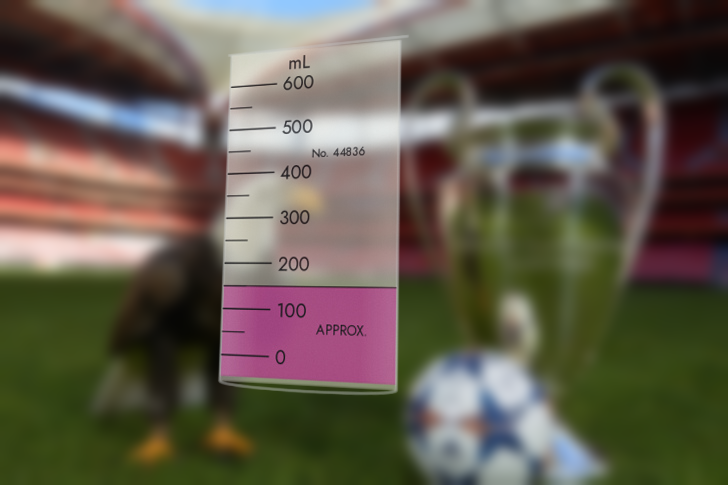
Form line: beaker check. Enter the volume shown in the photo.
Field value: 150 mL
